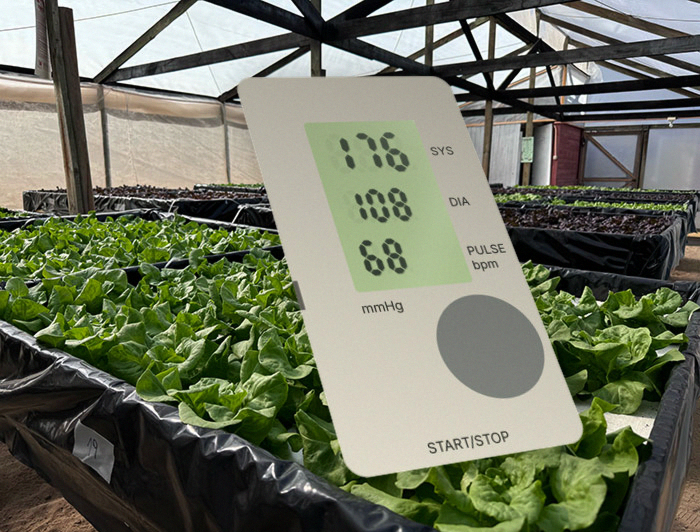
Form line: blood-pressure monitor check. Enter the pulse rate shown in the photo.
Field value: 68 bpm
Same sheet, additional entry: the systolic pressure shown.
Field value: 176 mmHg
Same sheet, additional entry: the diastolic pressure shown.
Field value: 108 mmHg
